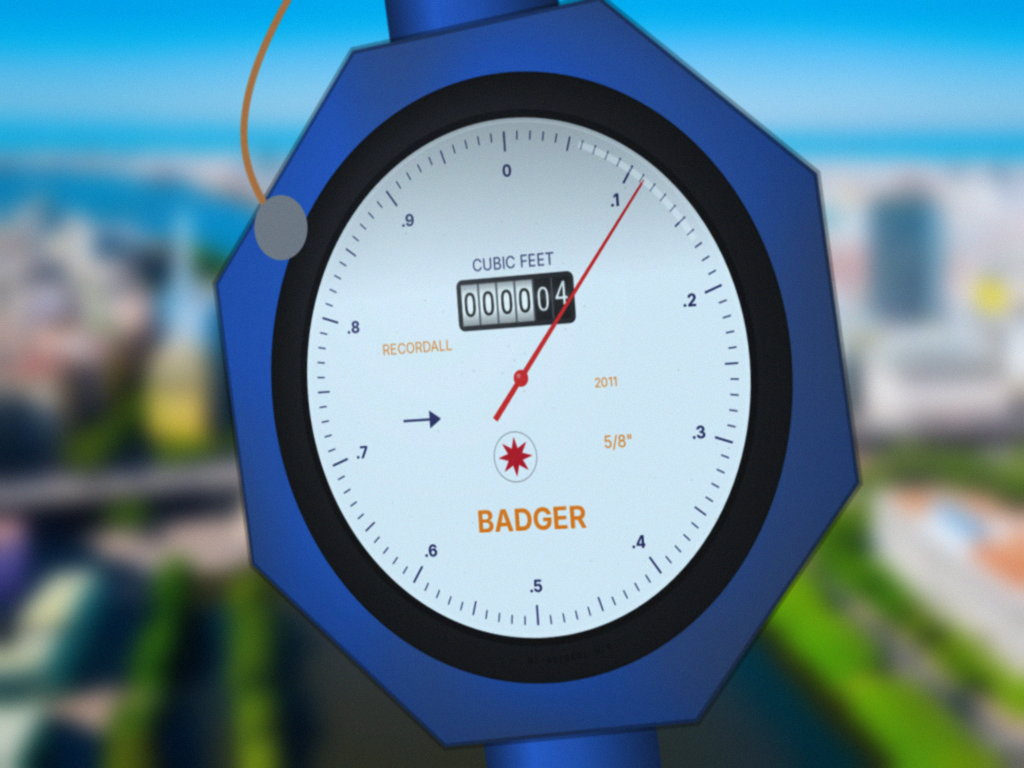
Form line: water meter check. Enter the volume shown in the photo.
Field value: 4.11 ft³
